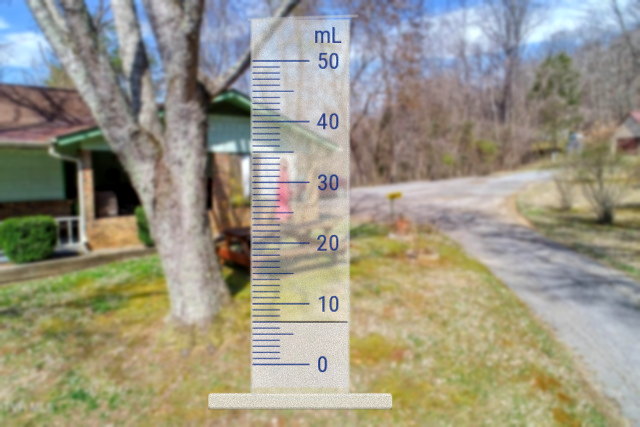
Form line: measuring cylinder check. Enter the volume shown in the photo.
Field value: 7 mL
